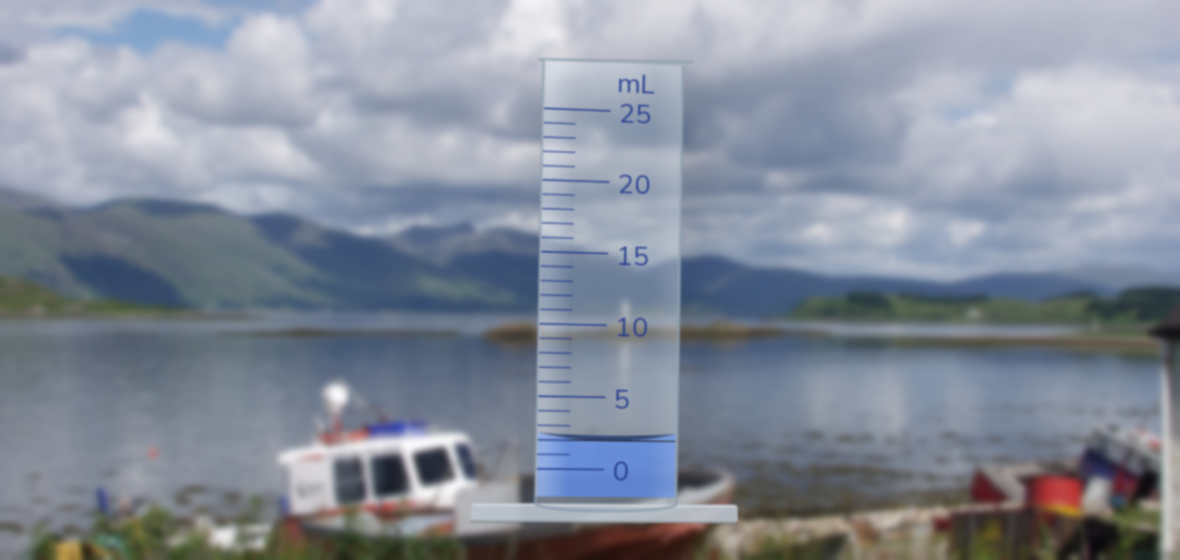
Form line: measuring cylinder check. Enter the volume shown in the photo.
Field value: 2 mL
